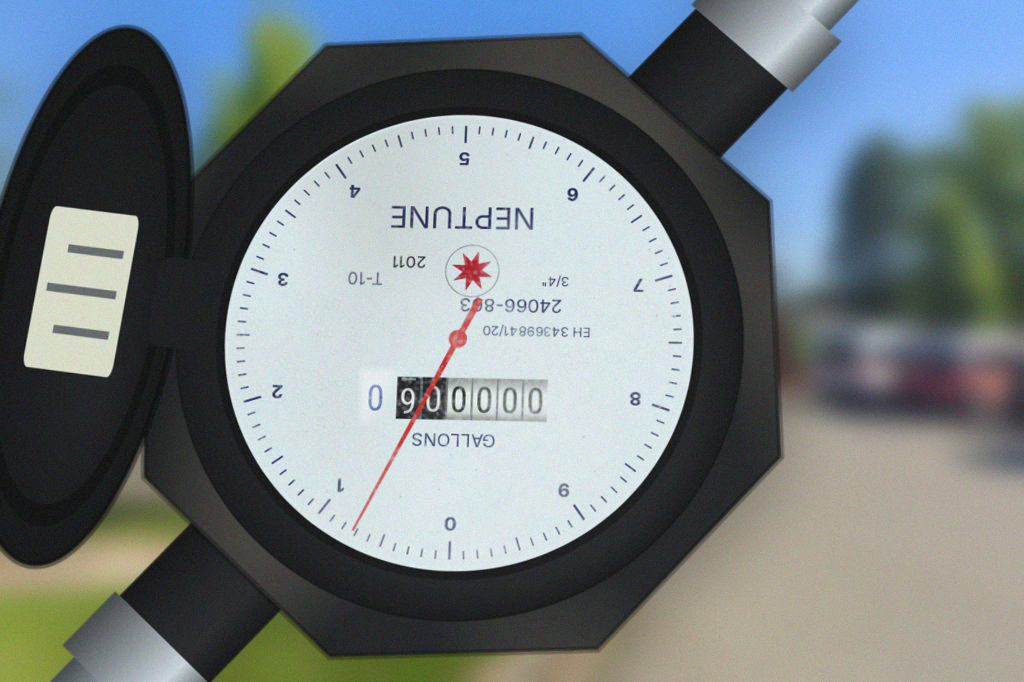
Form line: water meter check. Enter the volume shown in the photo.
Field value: 60.7 gal
